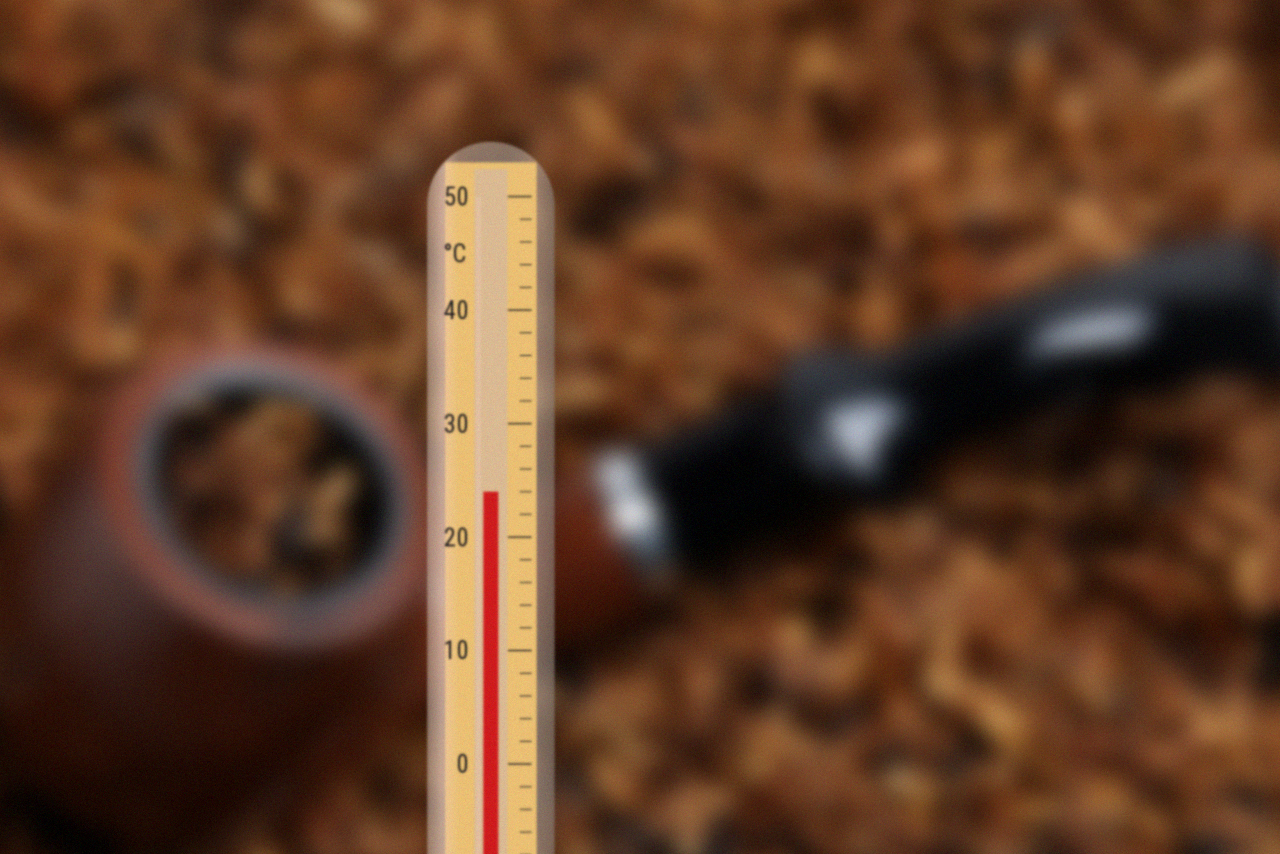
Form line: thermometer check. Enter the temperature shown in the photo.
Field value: 24 °C
